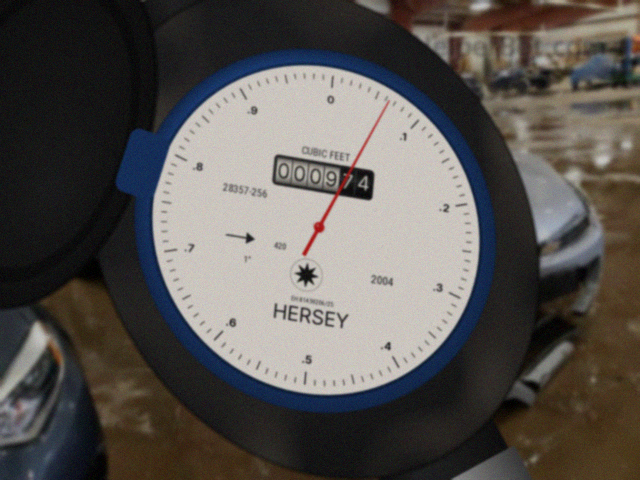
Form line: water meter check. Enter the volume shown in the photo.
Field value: 974.06 ft³
